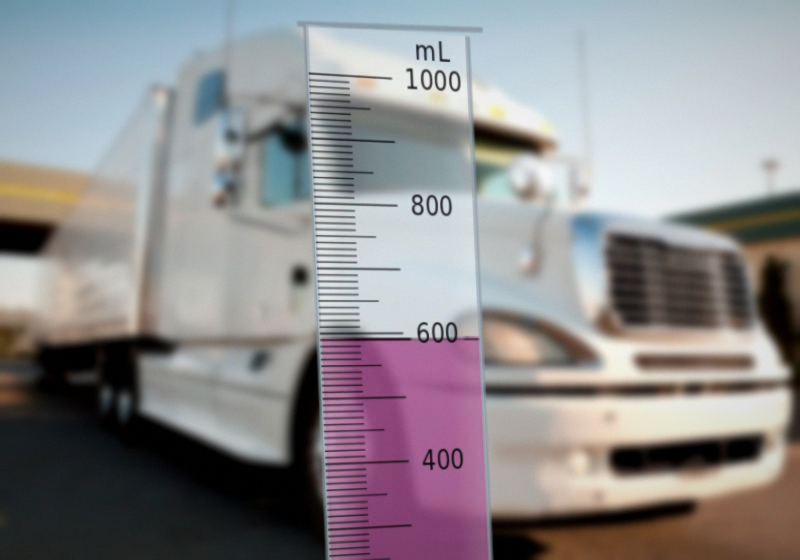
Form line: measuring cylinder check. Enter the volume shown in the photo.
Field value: 590 mL
